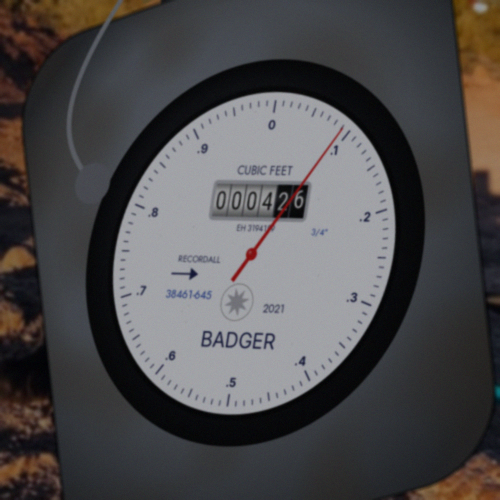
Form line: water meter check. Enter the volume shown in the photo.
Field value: 426.09 ft³
